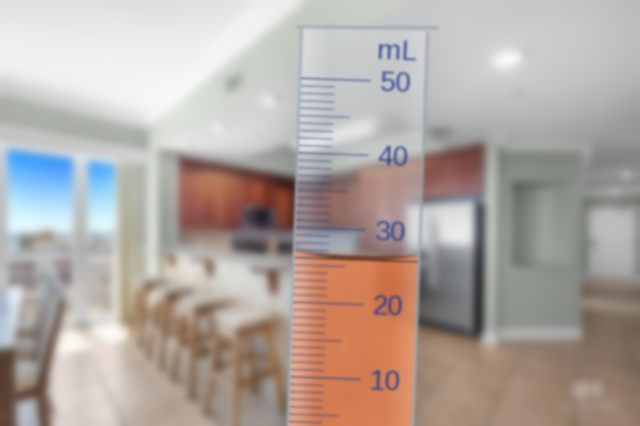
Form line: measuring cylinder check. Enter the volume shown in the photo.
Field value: 26 mL
